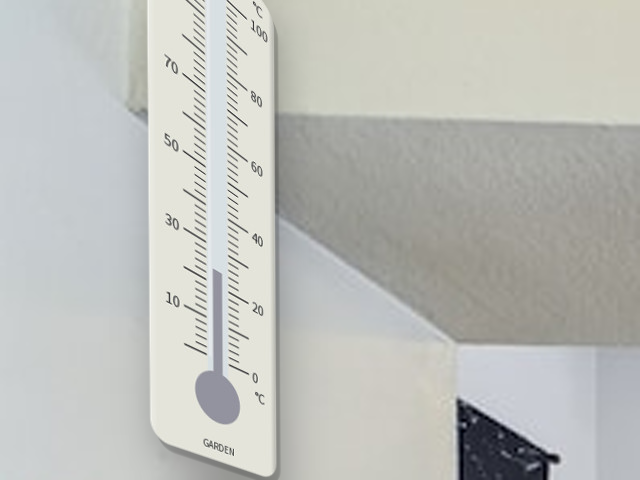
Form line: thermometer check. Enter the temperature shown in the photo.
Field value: 24 °C
